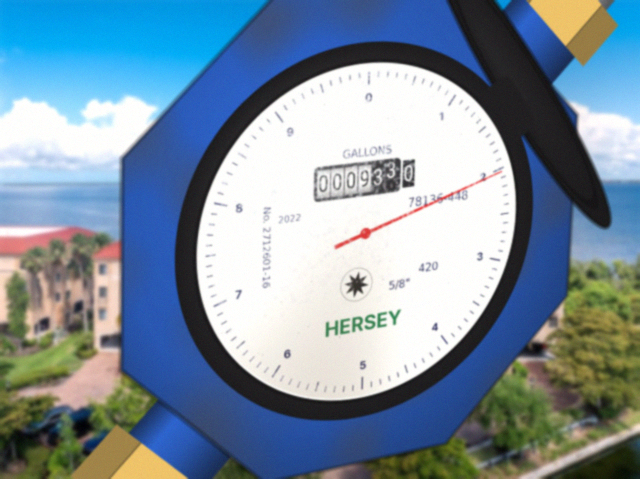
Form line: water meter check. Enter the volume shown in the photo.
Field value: 9332.0 gal
